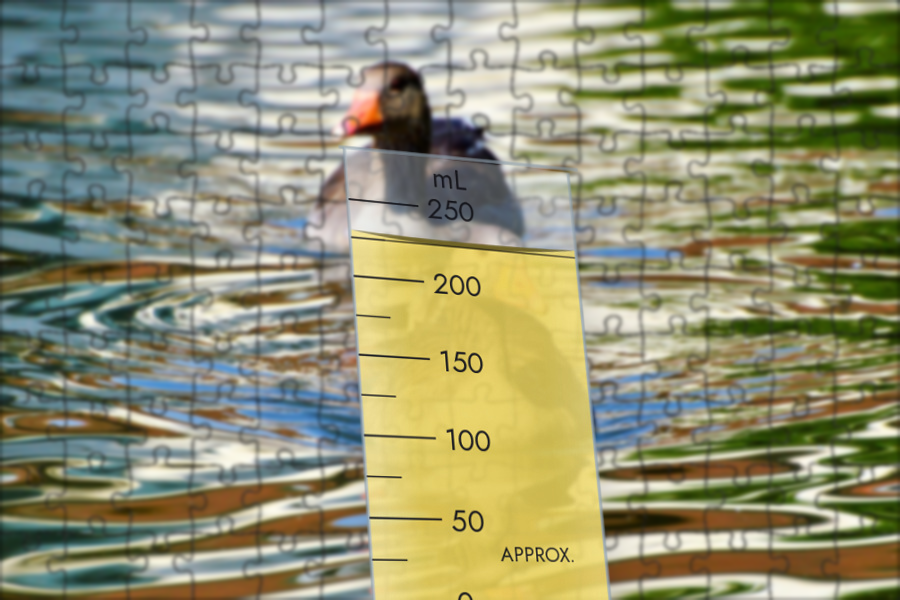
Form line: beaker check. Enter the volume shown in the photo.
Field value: 225 mL
